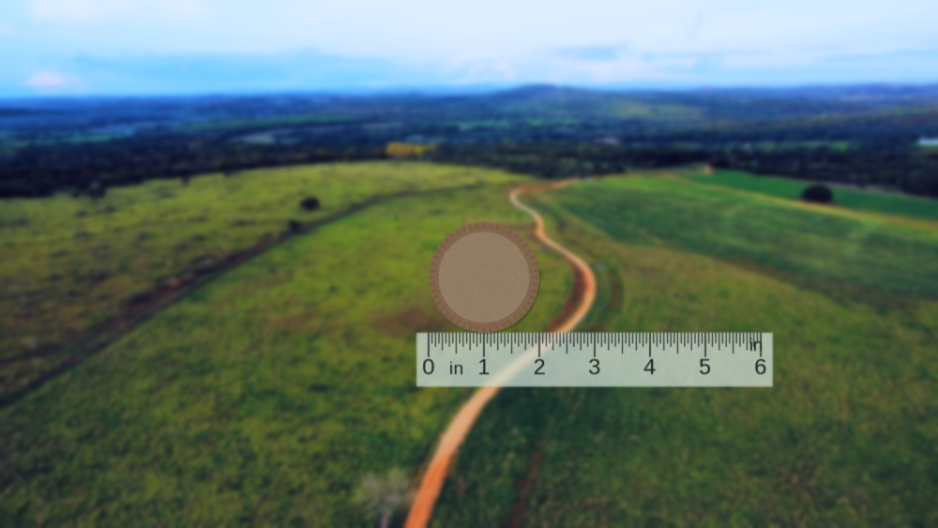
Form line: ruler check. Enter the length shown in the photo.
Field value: 2 in
